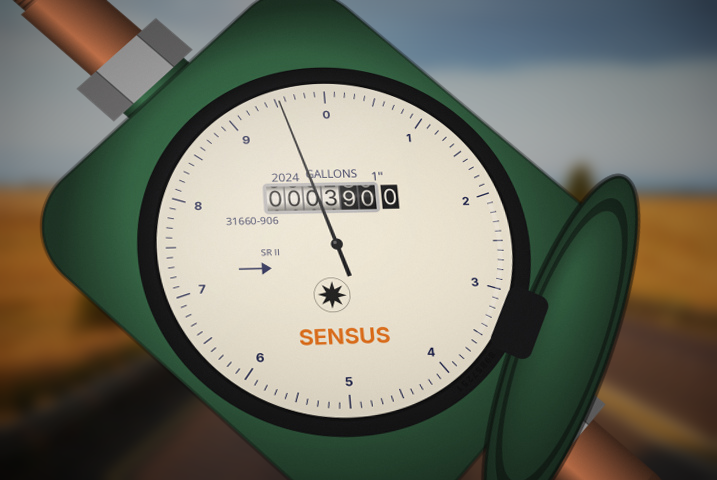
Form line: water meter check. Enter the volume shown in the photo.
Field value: 3899.5 gal
